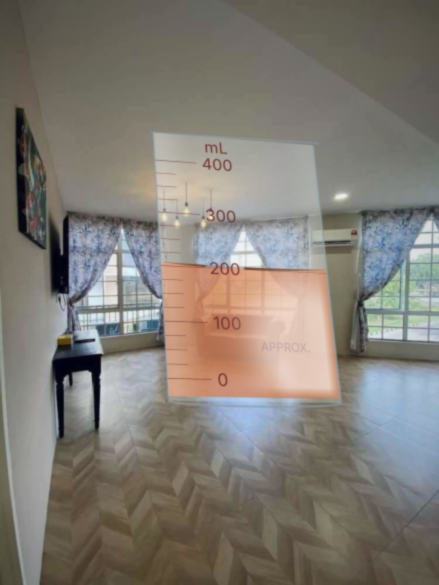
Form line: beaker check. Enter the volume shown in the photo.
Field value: 200 mL
